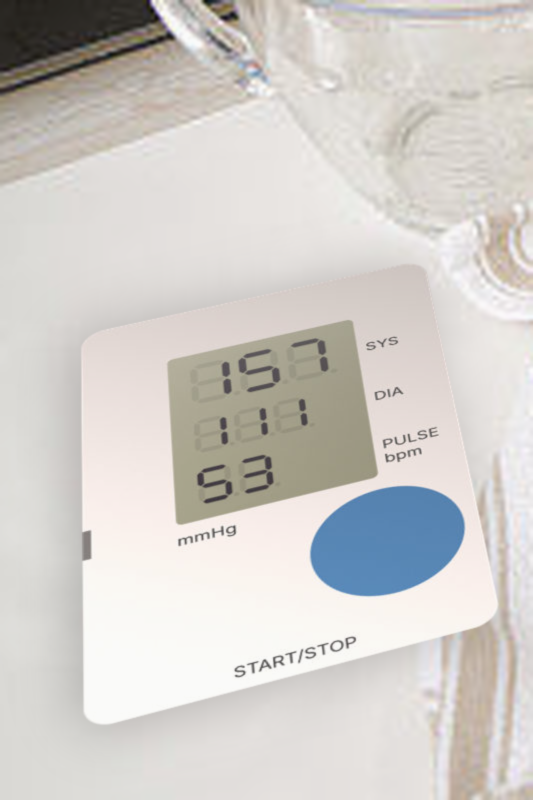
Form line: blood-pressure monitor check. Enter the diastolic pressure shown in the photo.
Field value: 111 mmHg
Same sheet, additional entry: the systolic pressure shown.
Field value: 157 mmHg
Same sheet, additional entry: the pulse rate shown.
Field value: 53 bpm
